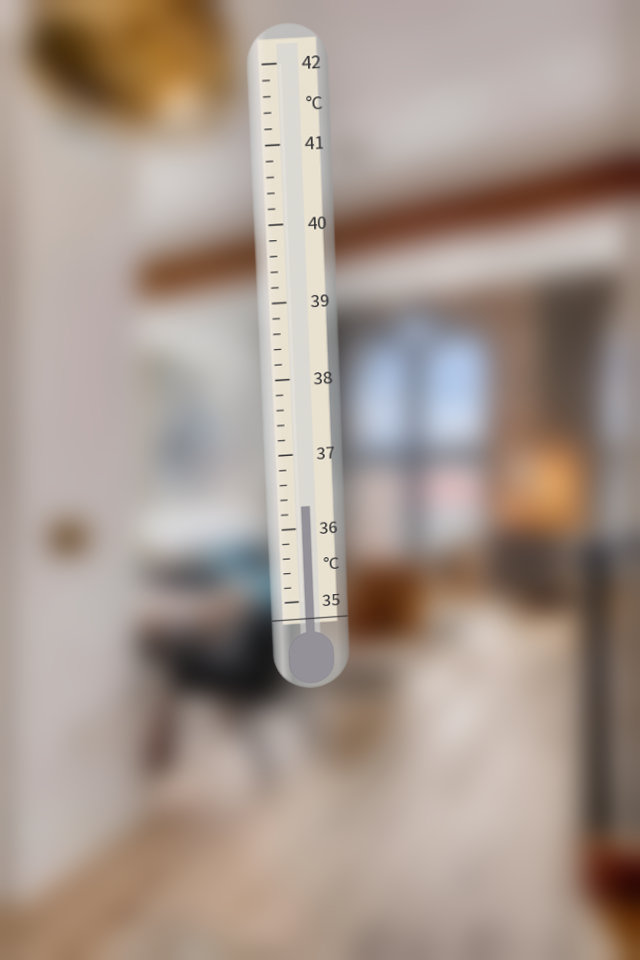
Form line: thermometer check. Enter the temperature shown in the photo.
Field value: 36.3 °C
